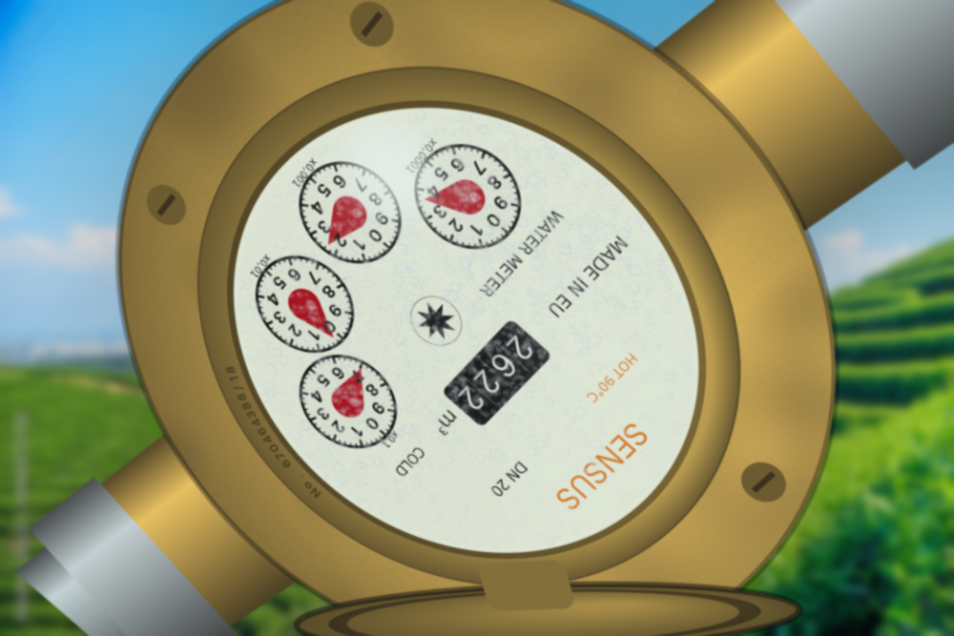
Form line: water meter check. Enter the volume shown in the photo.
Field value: 2622.7023 m³
